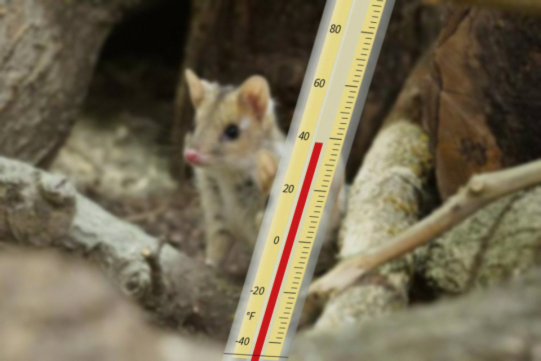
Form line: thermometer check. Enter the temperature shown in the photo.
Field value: 38 °F
